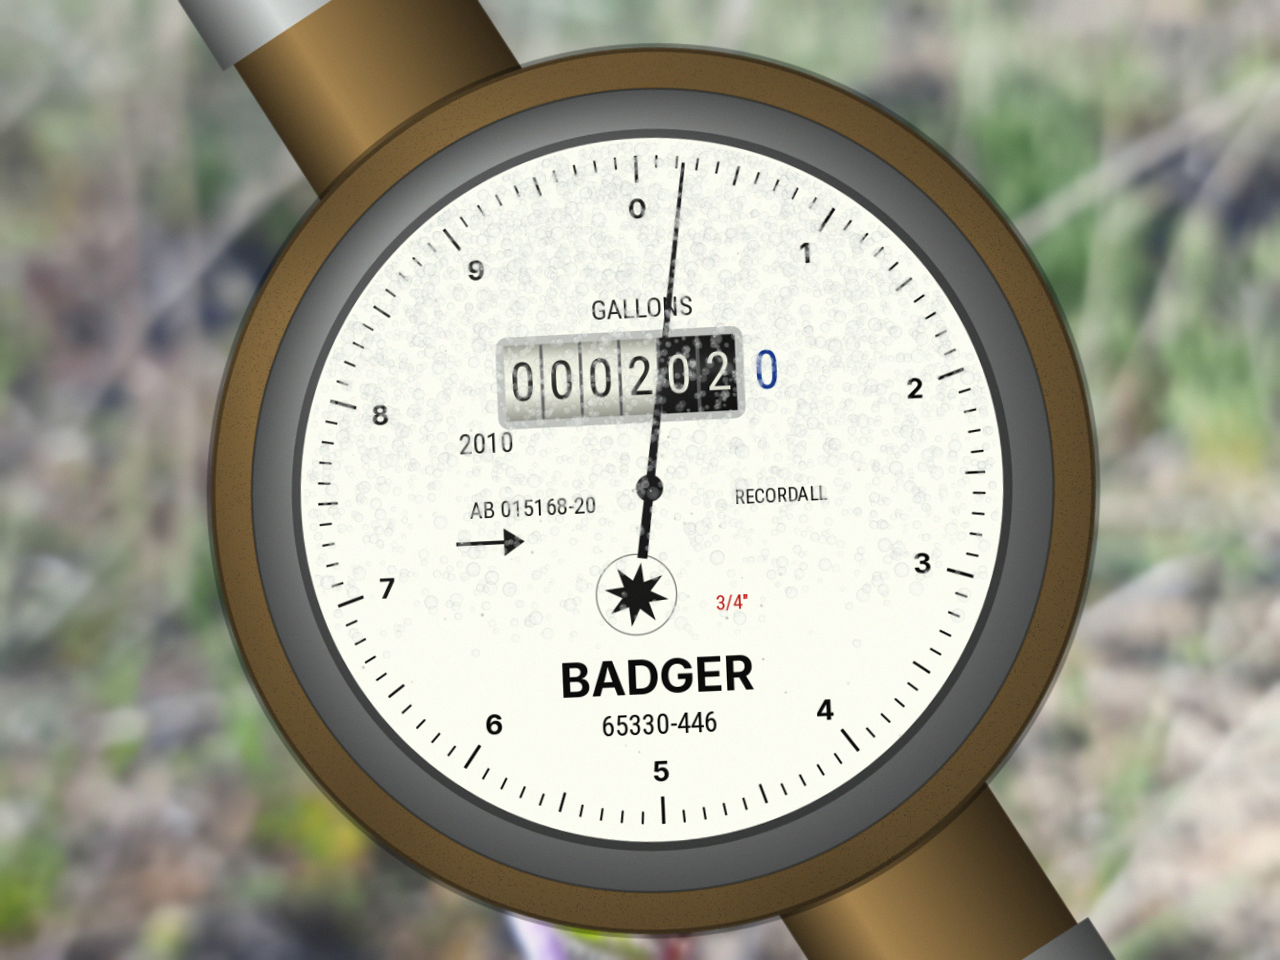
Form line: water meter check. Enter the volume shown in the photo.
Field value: 2020.2 gal
